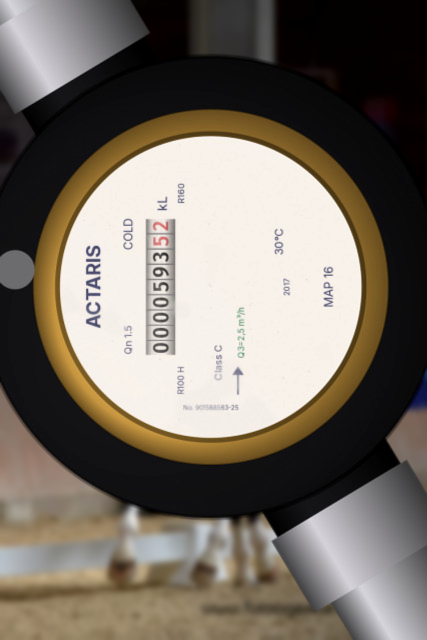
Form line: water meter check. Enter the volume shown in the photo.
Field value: 593.52 kL
